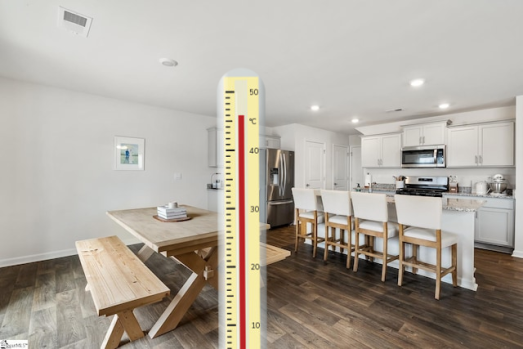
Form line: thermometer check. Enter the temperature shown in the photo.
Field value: 46 °C
